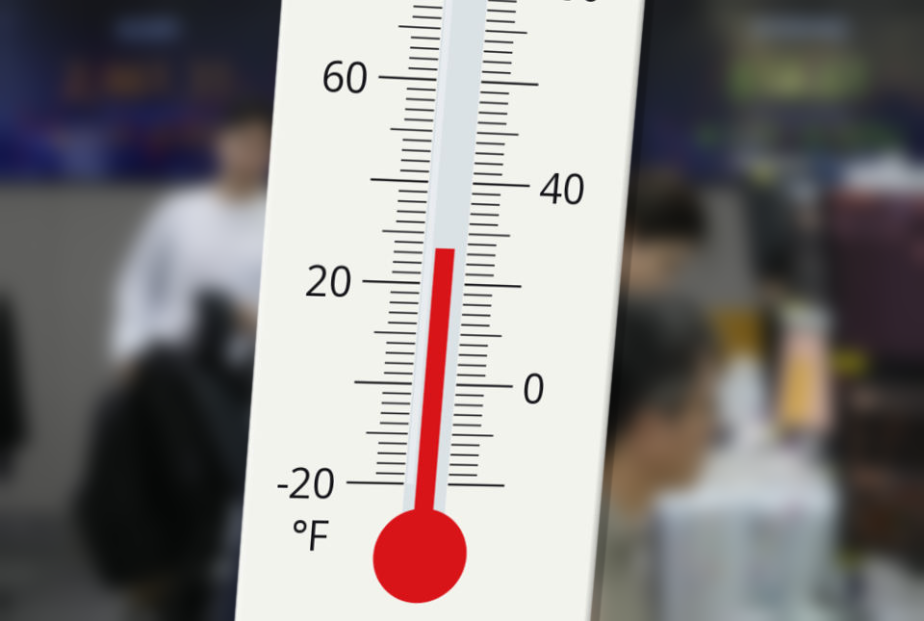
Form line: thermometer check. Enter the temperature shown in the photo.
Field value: 27 °F
